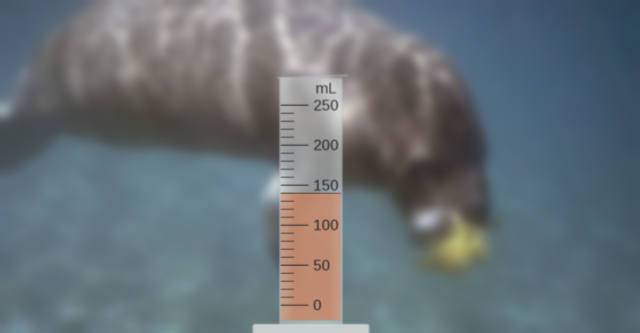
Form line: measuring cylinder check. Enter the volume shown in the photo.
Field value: 140 mL
